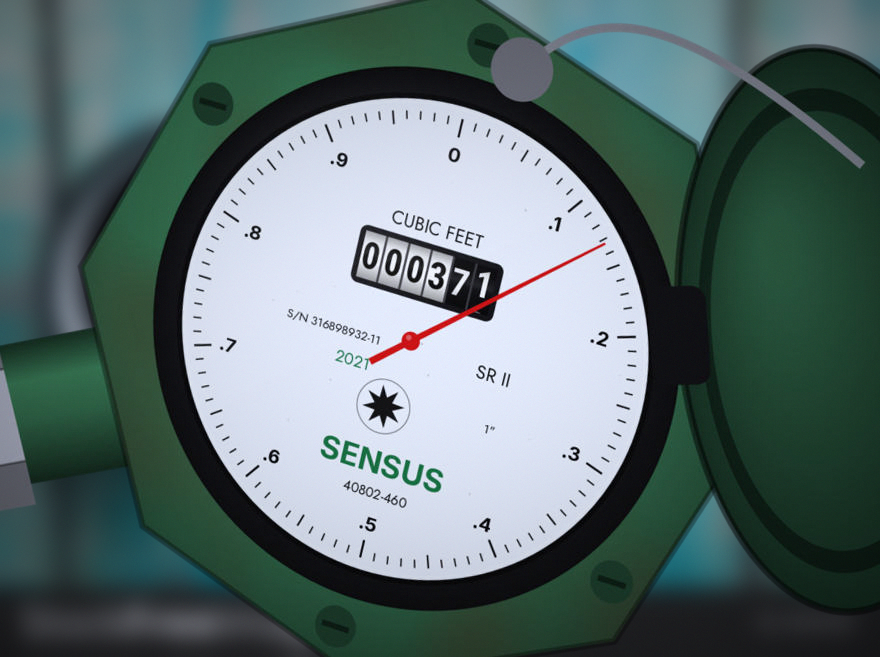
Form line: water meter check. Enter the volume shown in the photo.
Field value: 371.13 ft³
